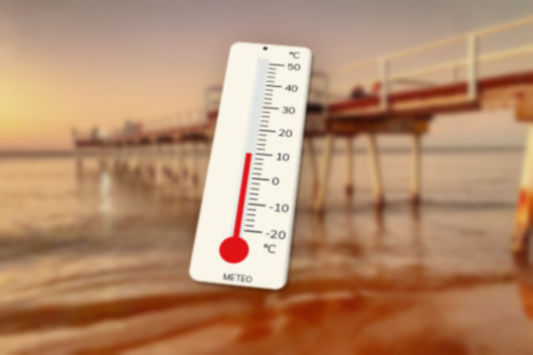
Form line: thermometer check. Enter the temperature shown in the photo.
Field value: 10 °C
